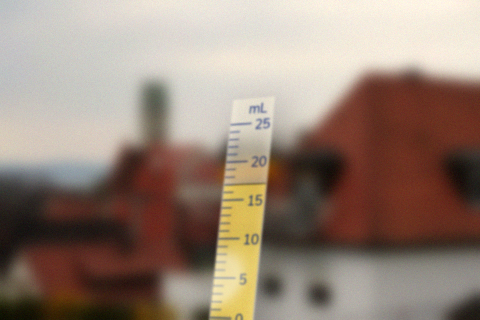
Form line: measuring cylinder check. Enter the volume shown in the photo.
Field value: 17 mL
